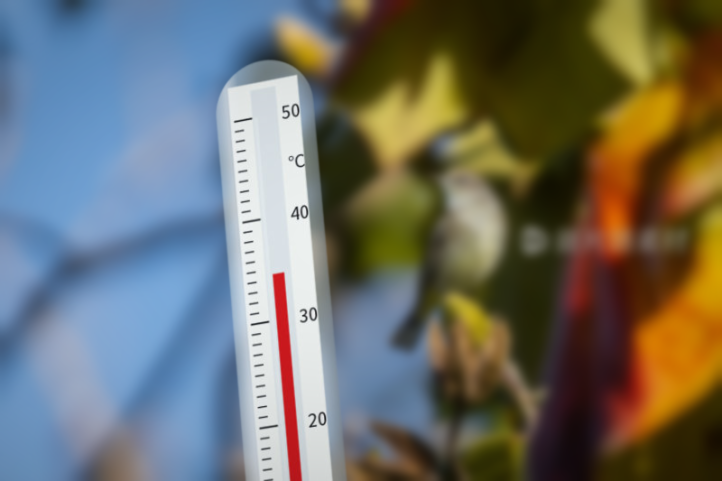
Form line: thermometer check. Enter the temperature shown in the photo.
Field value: 34.5 °C
